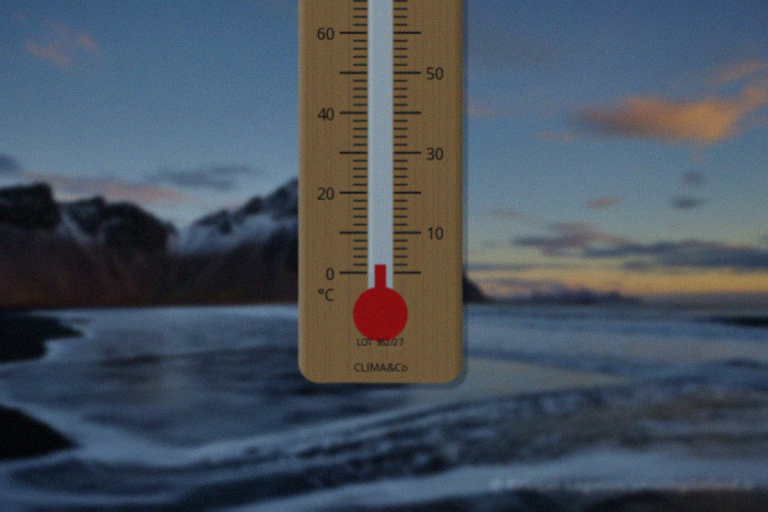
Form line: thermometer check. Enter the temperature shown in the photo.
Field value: 2 °C
